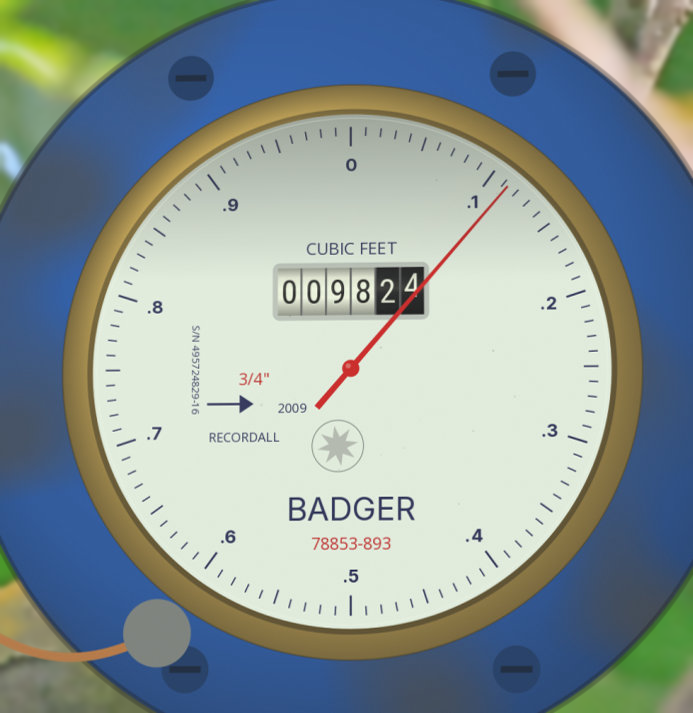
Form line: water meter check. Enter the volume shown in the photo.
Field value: 9824.11 ft³
